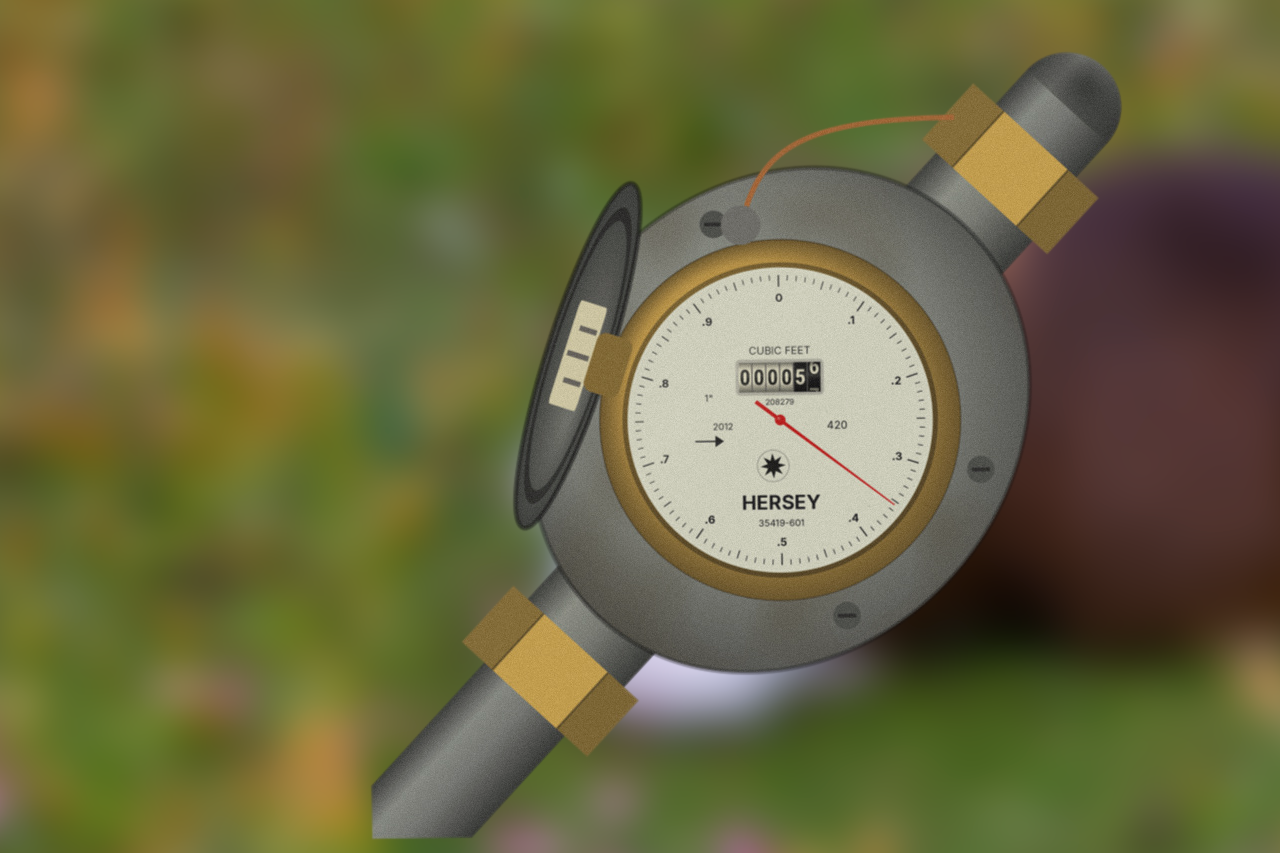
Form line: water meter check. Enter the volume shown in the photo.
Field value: 56.35 ft³
